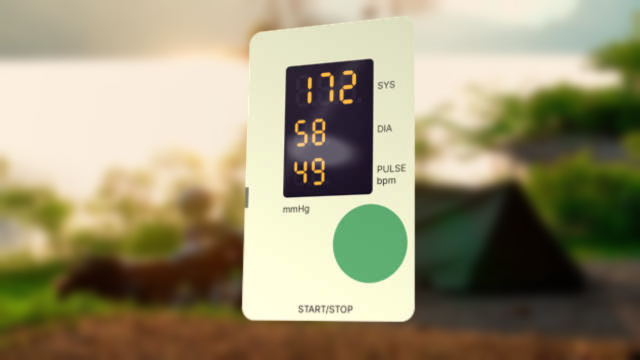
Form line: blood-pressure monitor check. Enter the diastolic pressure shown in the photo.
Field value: 58 mmHg
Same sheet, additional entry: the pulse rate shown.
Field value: 49 bpm
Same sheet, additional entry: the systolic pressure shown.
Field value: 172 mmHg
